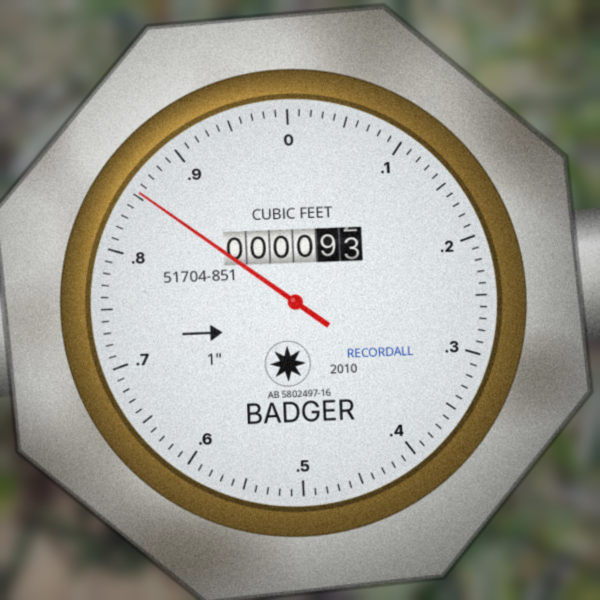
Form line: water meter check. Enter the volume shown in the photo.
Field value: 92.85 ft³
